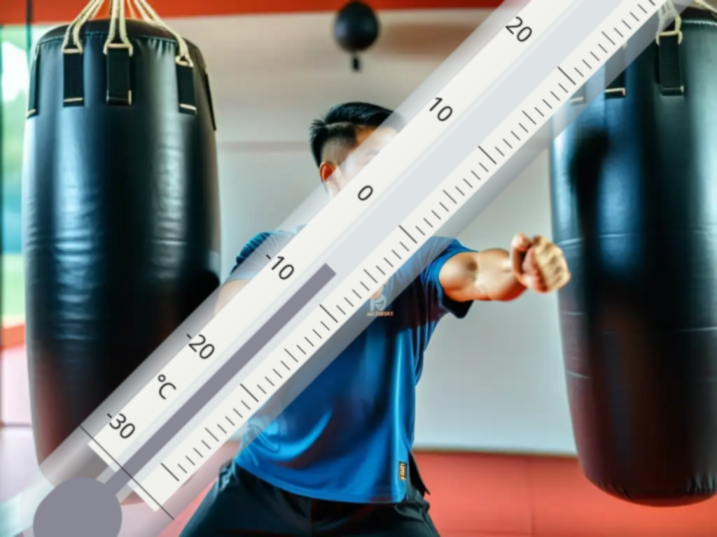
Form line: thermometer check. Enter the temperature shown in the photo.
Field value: -7 °C
